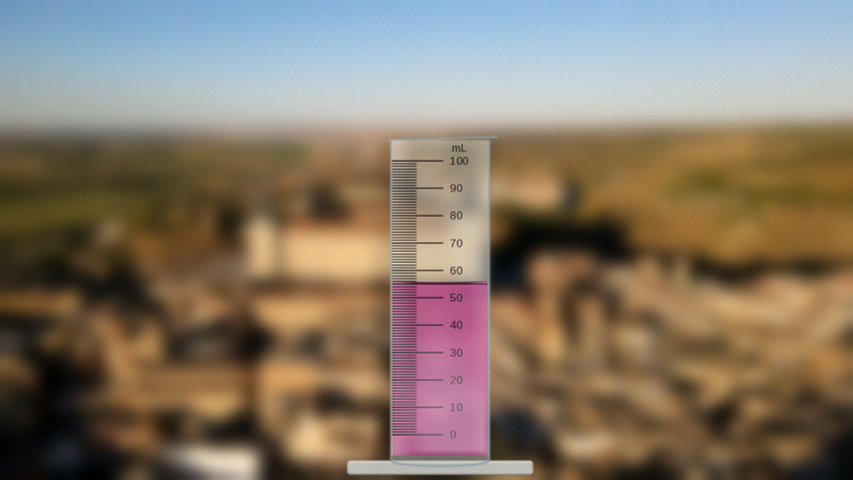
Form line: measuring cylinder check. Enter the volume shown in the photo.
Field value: 55 mL
